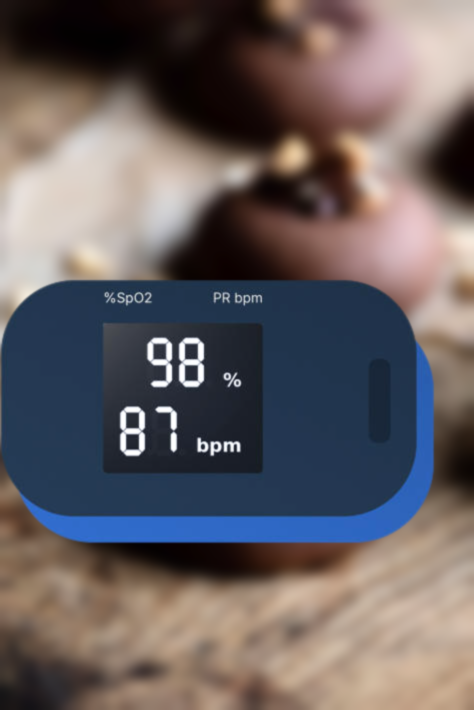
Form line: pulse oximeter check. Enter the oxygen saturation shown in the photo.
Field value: 98 %
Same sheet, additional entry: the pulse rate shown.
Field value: 87 bpm
